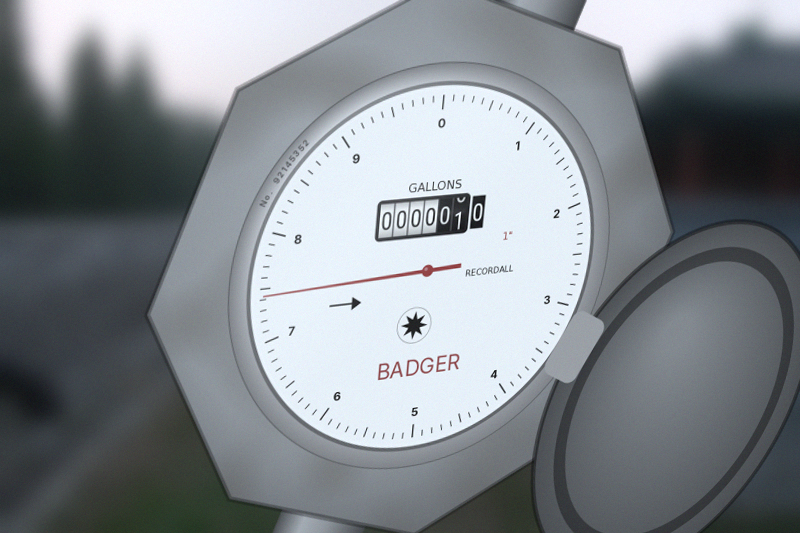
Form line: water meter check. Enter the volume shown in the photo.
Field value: 7.4 gal
